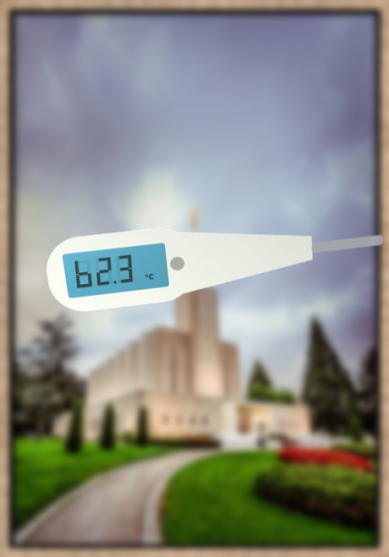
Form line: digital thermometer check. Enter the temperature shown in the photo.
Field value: 62.3 °C
